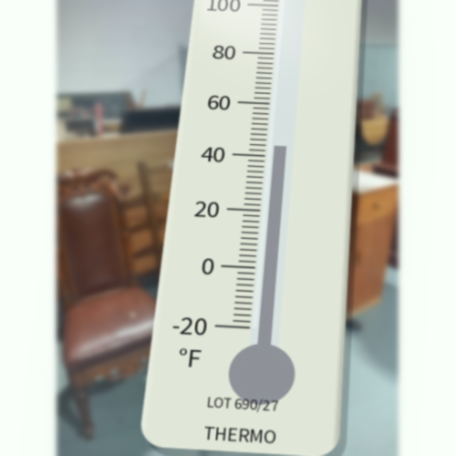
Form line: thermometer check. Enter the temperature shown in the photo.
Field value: 44 °F
